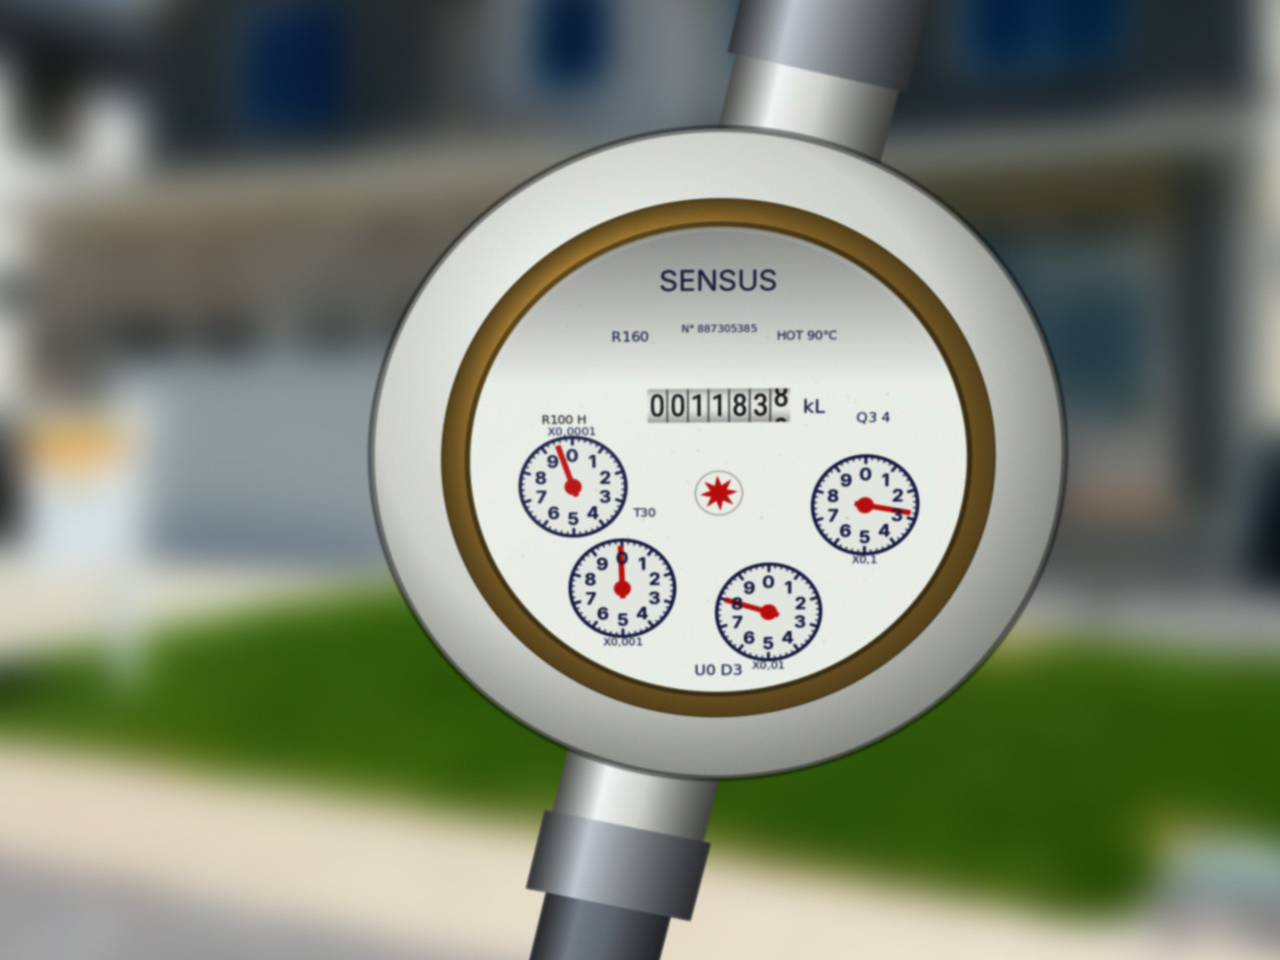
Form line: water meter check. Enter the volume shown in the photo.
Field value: 11838.2799 kL
